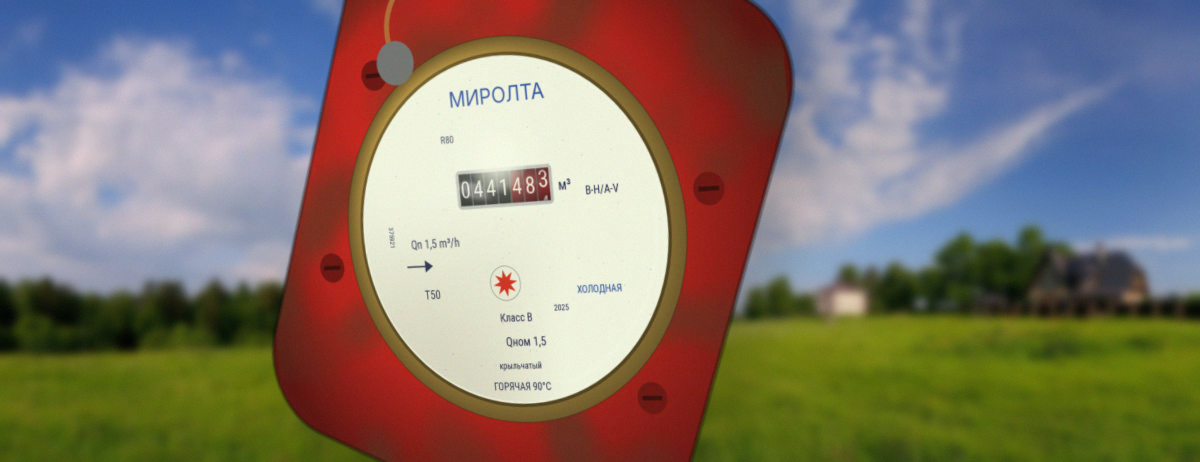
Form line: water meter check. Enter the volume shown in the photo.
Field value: 441.483 m³
